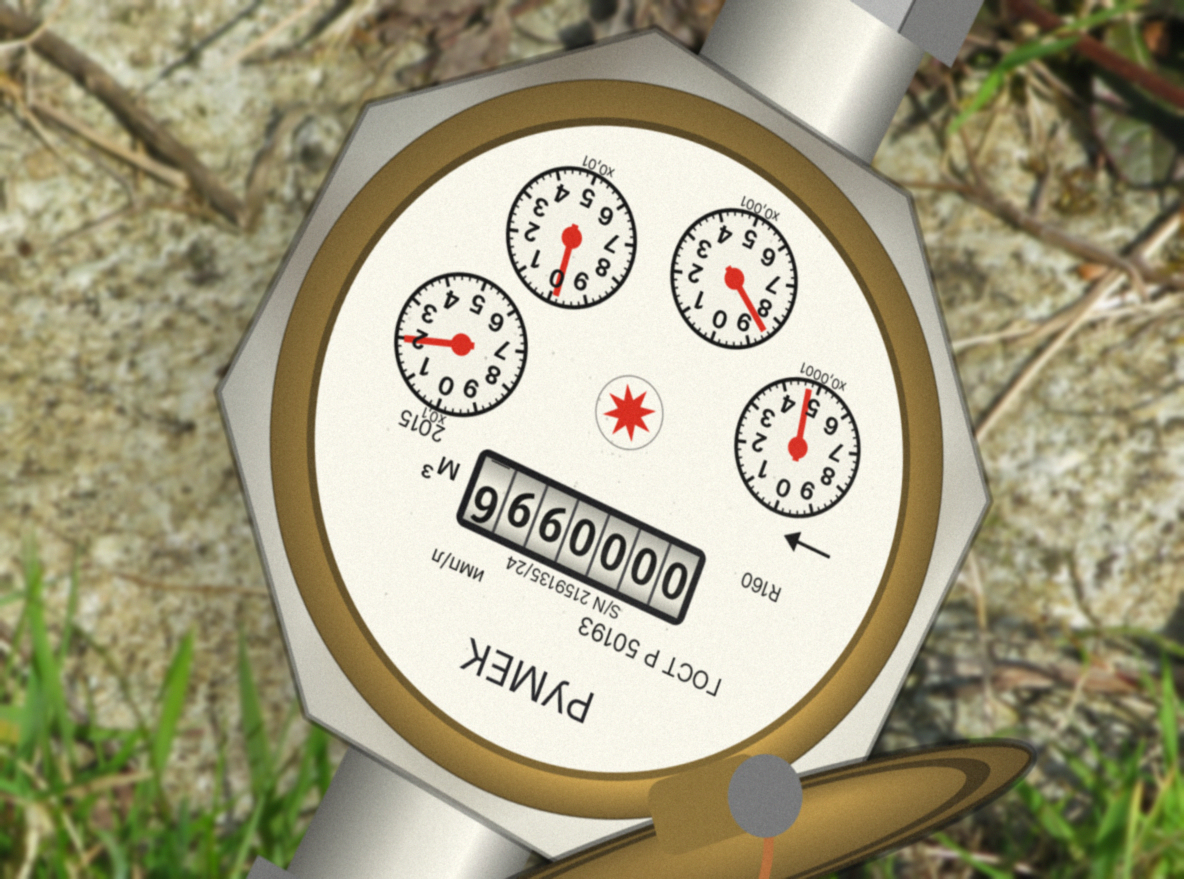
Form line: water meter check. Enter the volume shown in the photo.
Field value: 996.1984 m³
